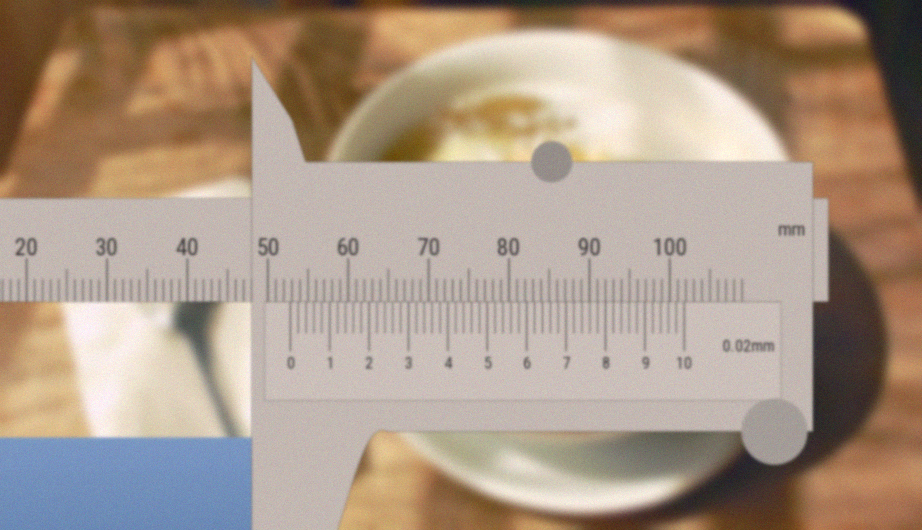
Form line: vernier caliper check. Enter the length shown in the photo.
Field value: 52.8 mm
